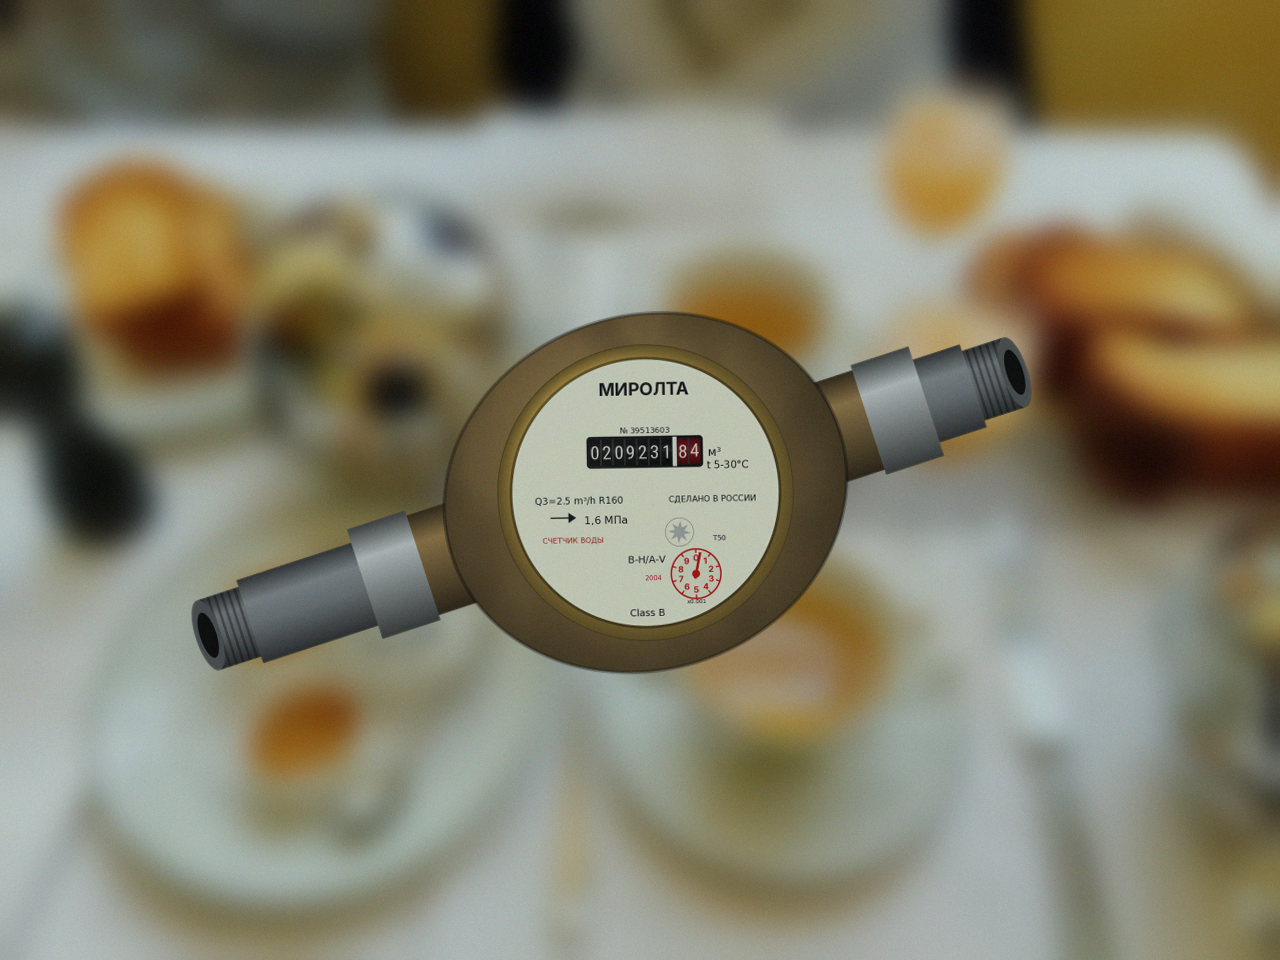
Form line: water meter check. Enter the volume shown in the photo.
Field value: 209231.840 m³
